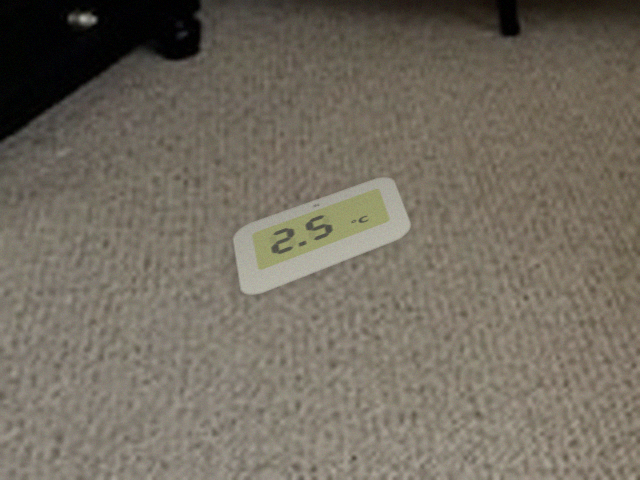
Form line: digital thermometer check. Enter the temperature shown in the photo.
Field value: 2.5 °C
